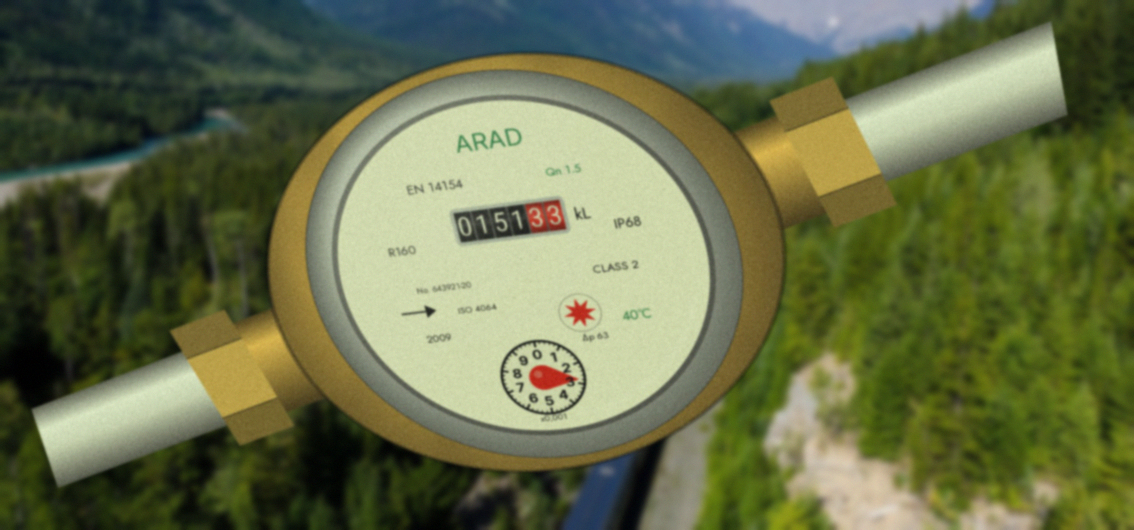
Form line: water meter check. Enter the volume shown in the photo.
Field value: 151.332 kL
